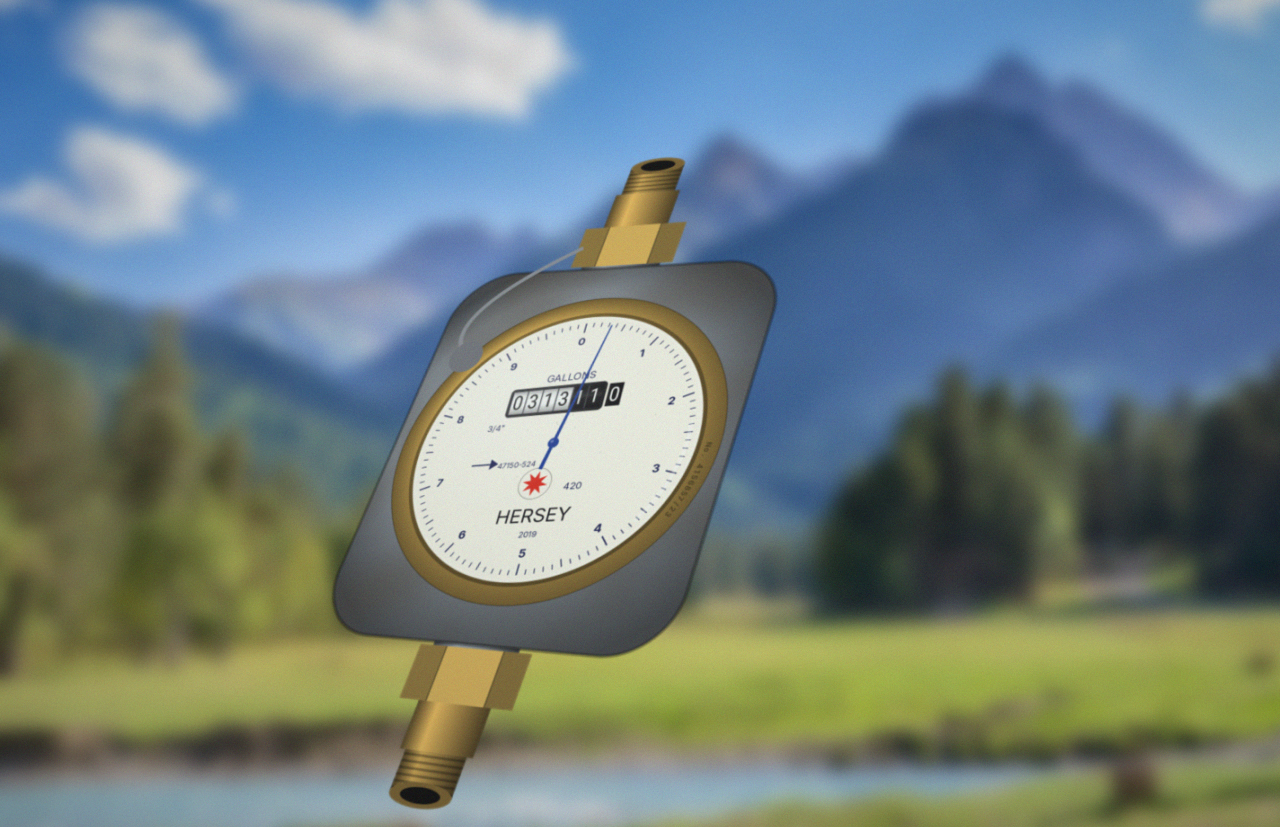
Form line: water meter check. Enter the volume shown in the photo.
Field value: 313110.3 gal
